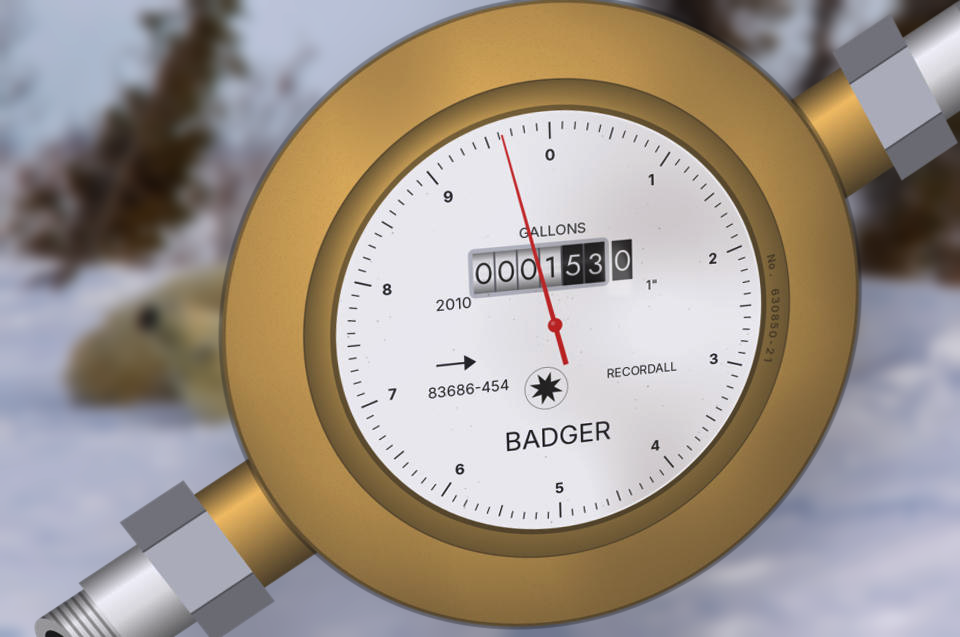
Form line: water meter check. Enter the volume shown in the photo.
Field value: 1529.6 gal
